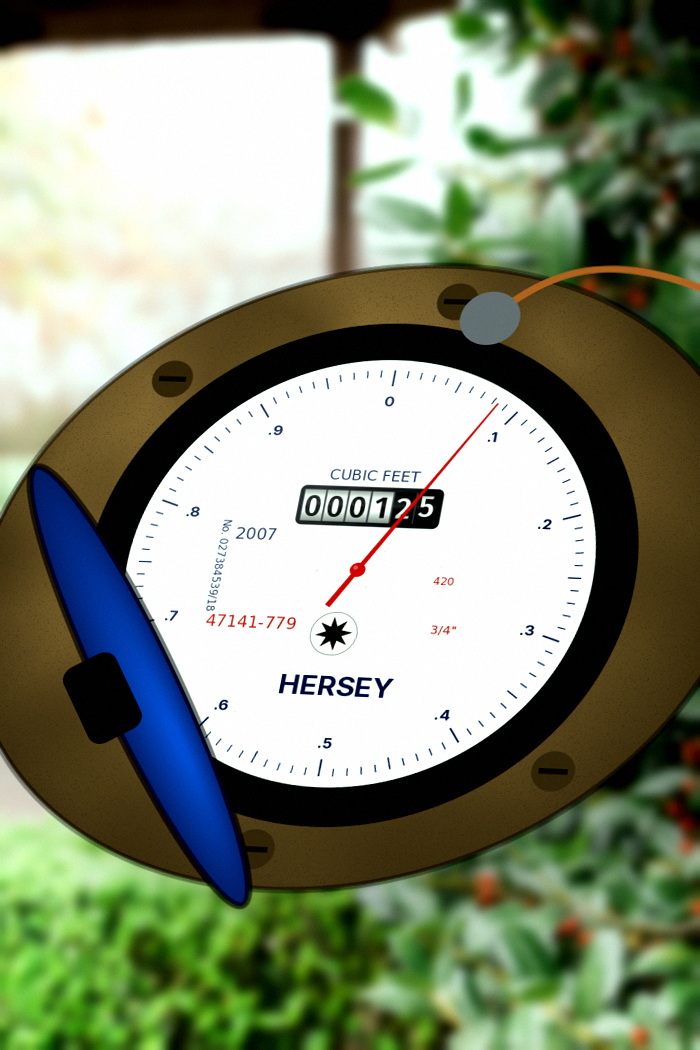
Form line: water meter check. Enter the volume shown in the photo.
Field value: 125.08 ft³
